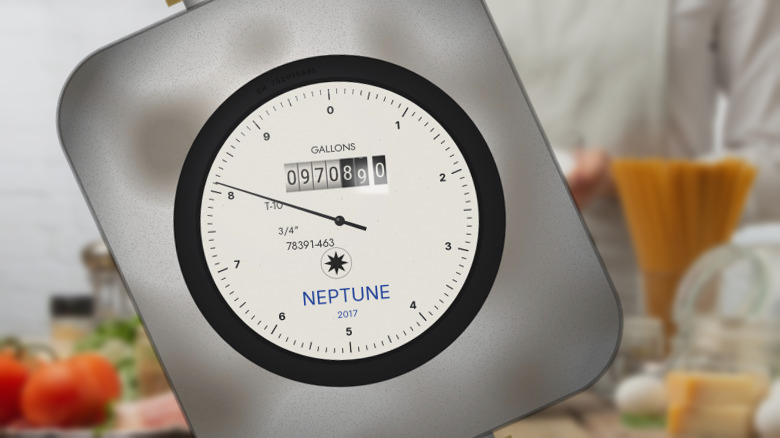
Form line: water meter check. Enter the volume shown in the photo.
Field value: 970888.1 gal
